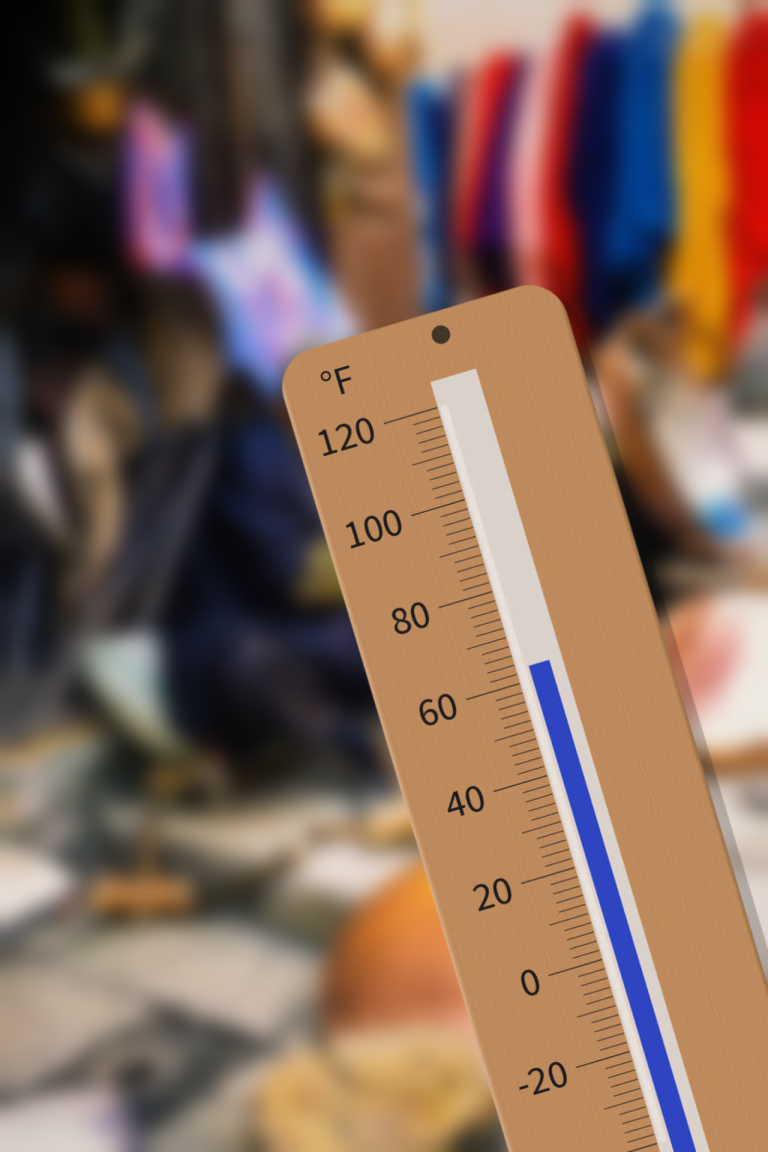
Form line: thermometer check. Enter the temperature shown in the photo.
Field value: 63 °F
